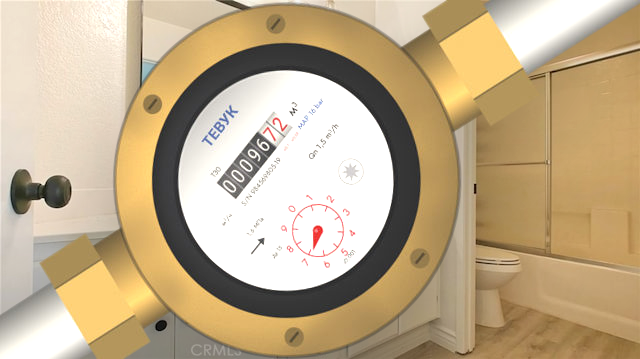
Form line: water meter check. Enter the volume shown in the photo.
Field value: 96.726 m³
